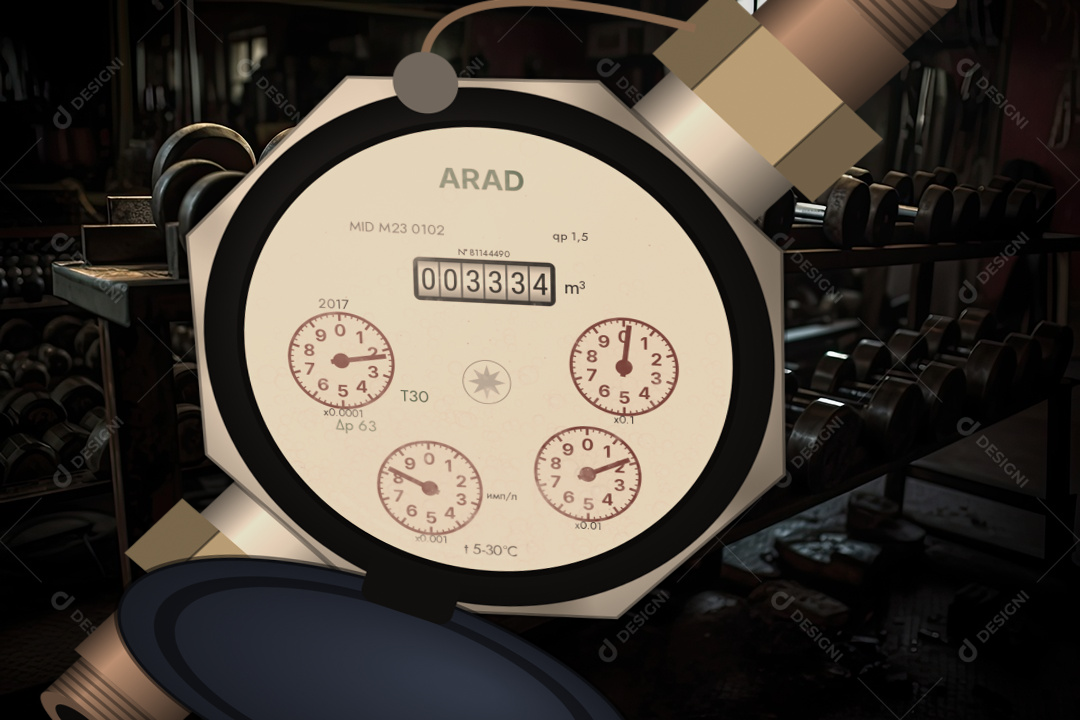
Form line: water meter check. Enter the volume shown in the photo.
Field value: 3334.0182 m³
